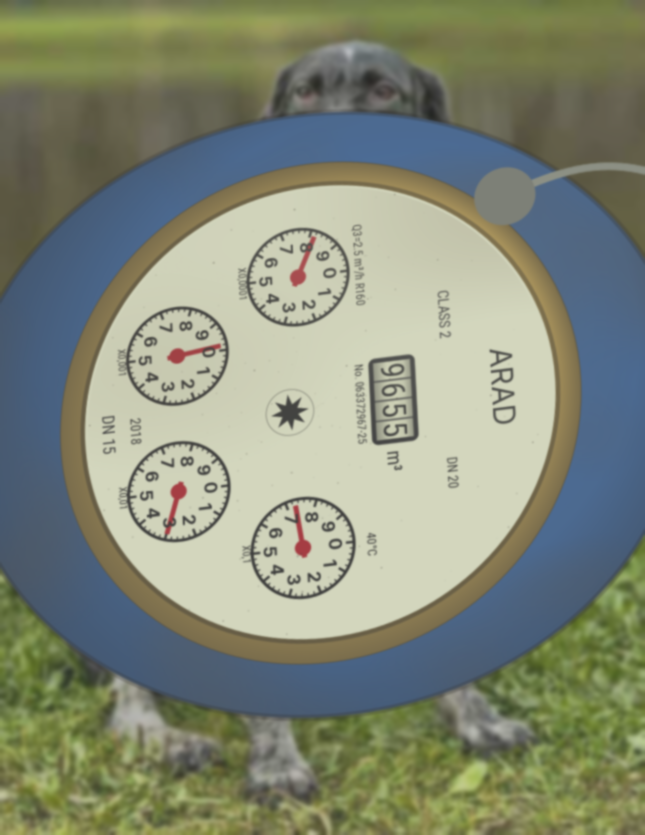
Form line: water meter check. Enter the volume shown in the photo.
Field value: 9655.7298 m³
